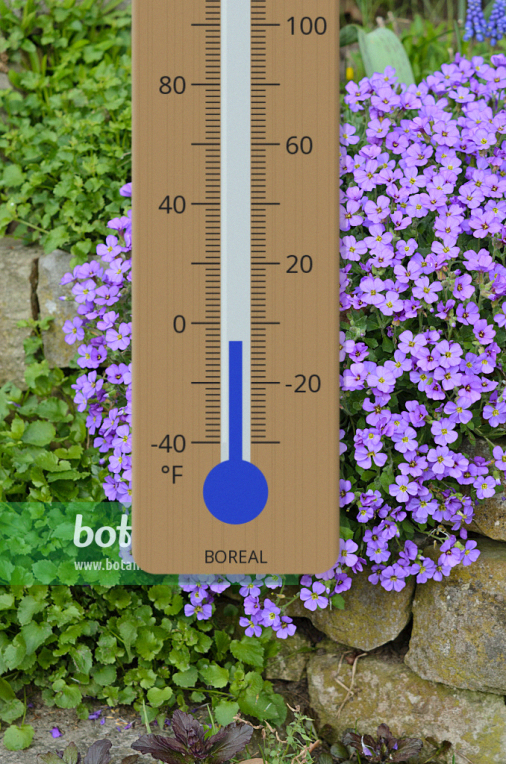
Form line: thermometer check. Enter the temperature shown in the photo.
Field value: -6 °F
